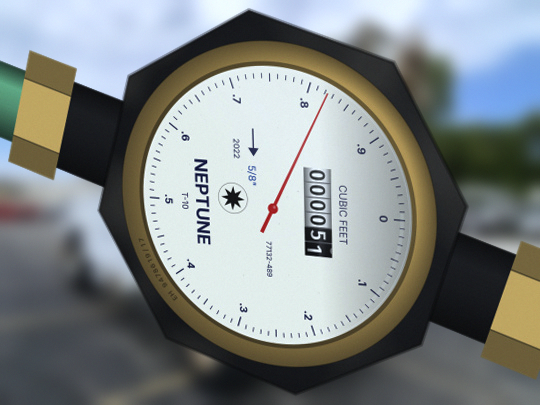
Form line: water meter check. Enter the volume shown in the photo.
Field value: 50.82 ft³
